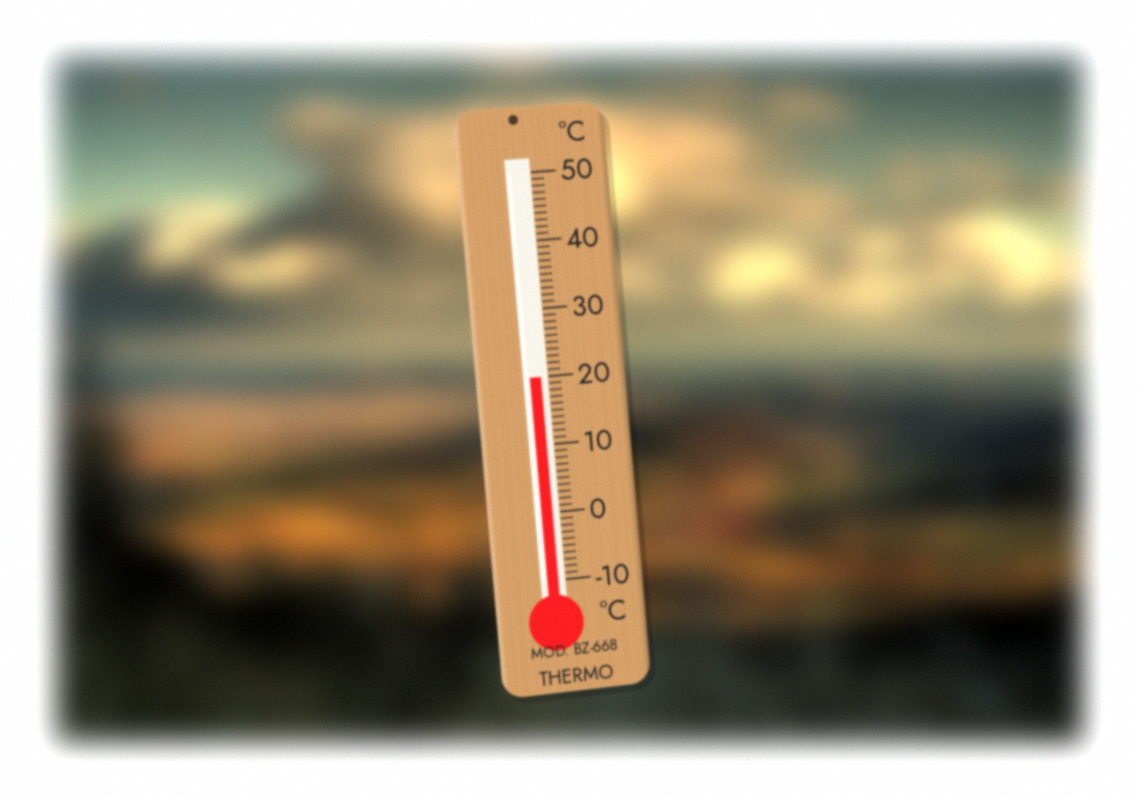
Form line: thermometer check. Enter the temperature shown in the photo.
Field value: 20 °C
